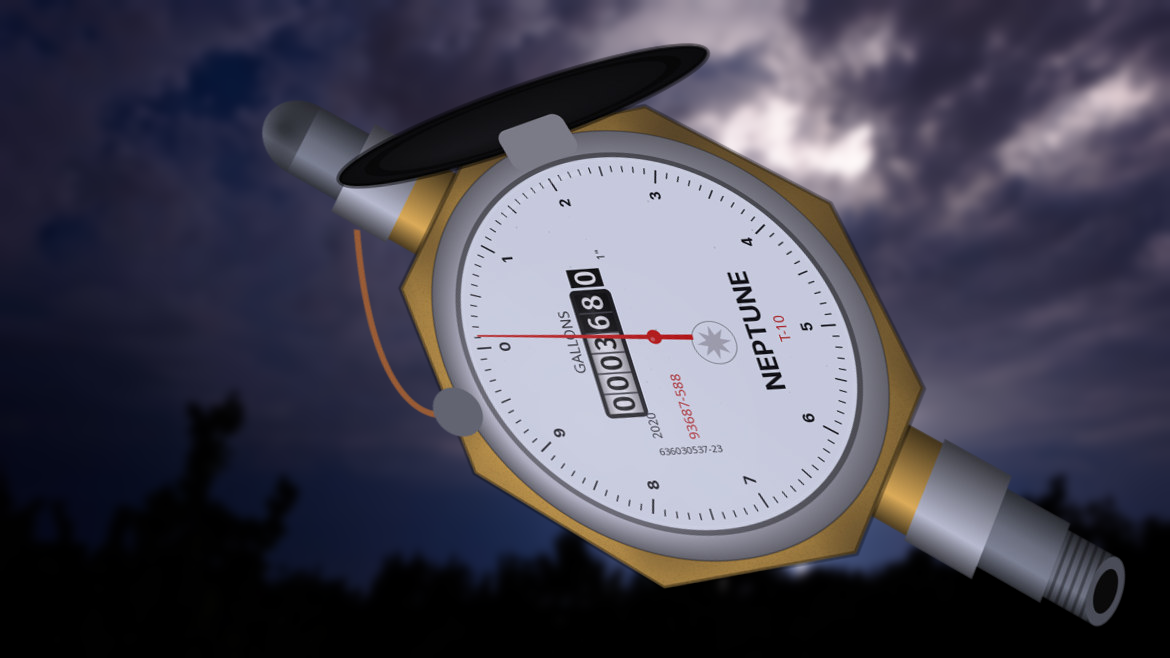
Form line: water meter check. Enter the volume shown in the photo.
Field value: 3680.1 gal
